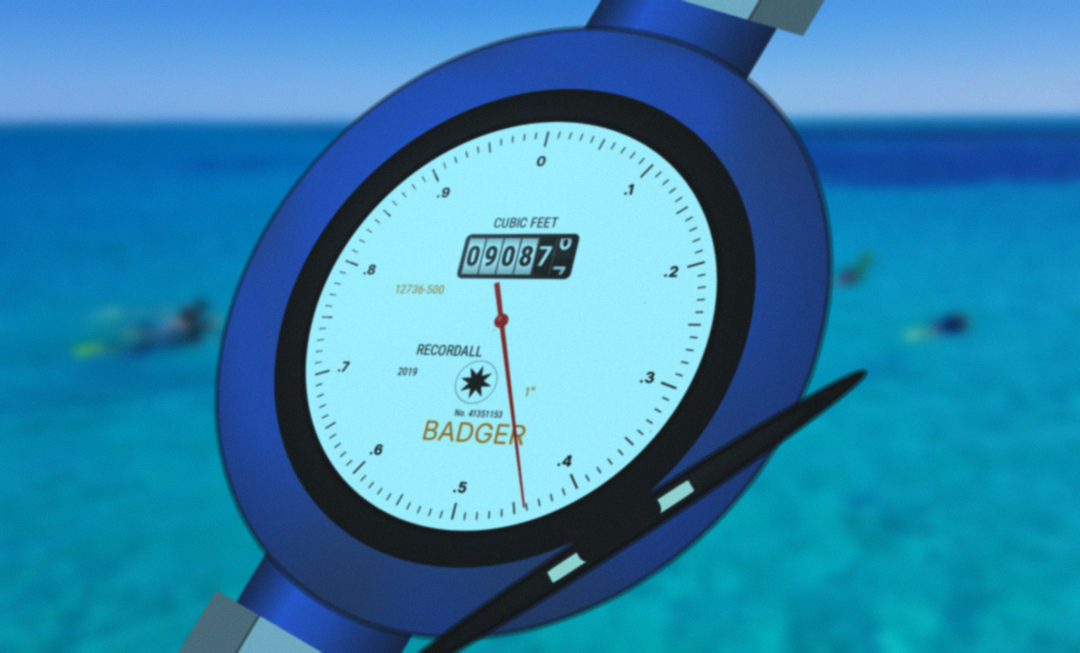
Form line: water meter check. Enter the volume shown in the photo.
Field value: 90876.44 ft³
